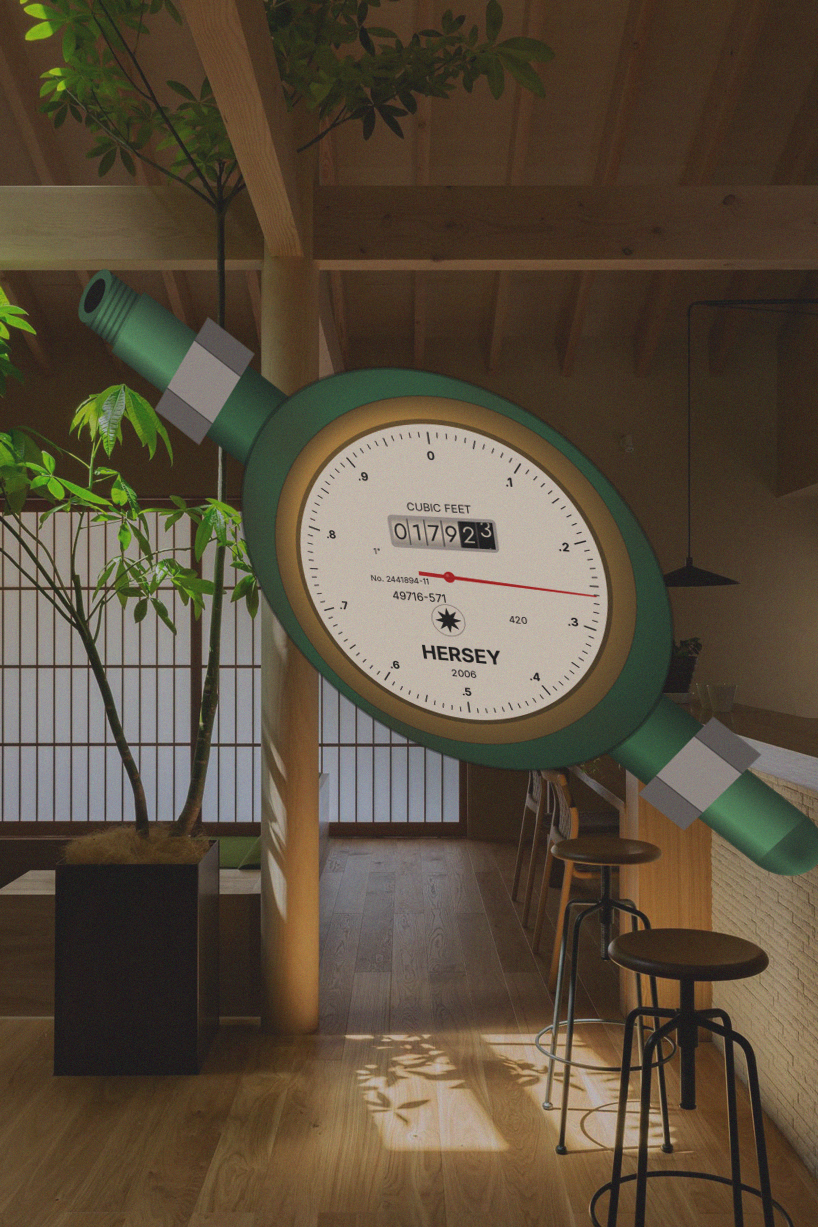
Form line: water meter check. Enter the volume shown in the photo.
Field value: 17923.26 ft³
